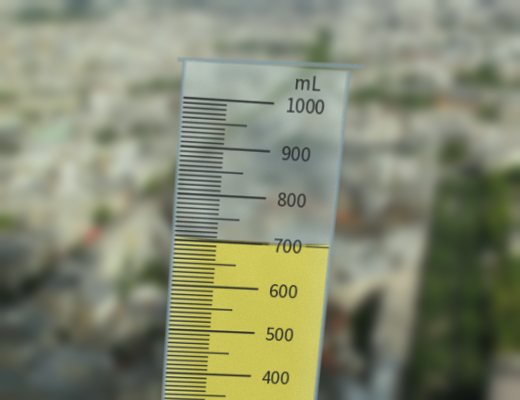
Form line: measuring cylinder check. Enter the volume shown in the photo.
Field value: 700 mL
